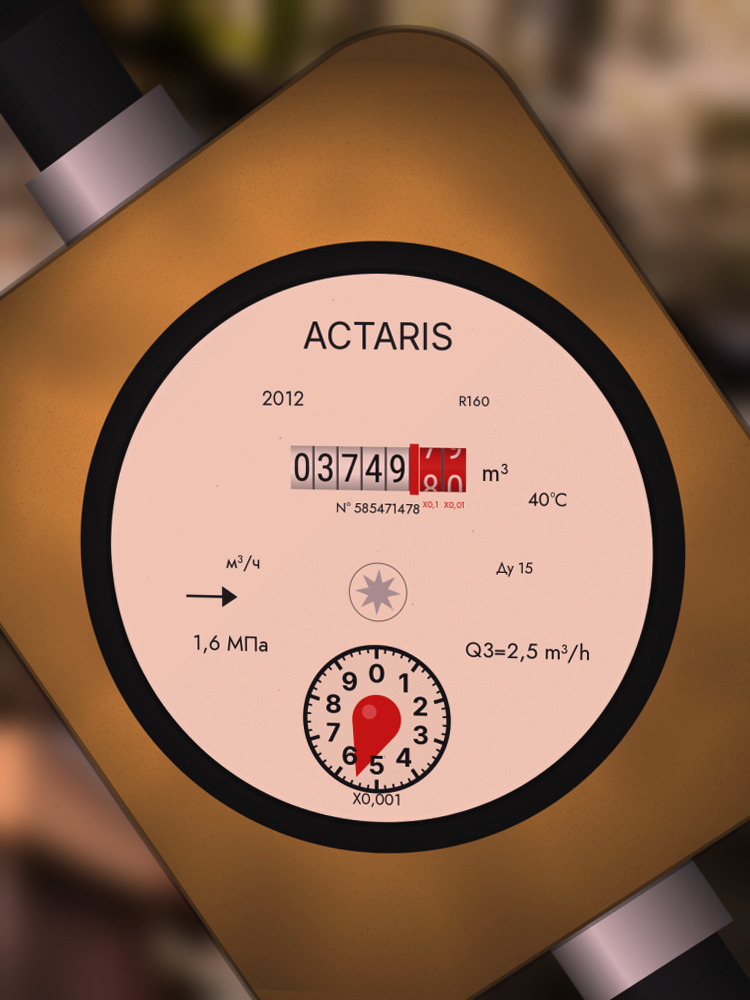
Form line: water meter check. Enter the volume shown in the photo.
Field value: 3749.795 m³
